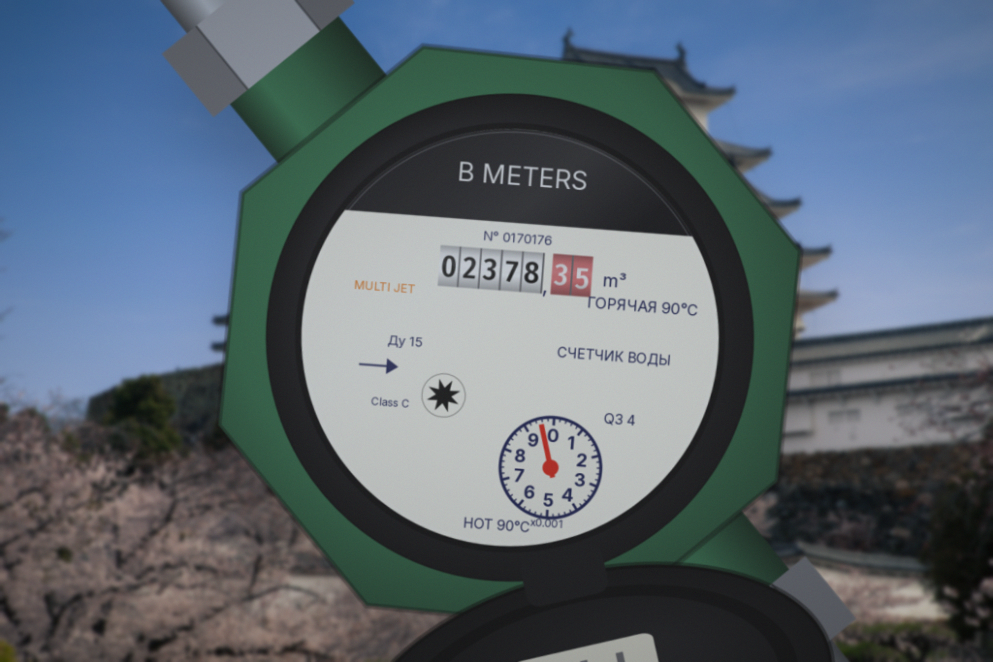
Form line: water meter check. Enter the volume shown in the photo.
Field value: 2378.349 m³
